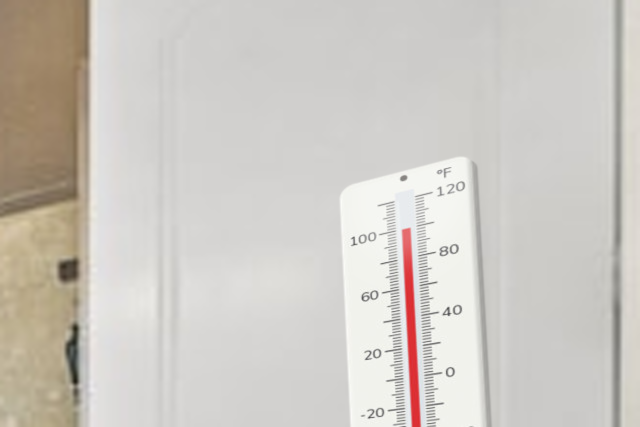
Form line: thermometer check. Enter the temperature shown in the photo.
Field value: 100 °F
